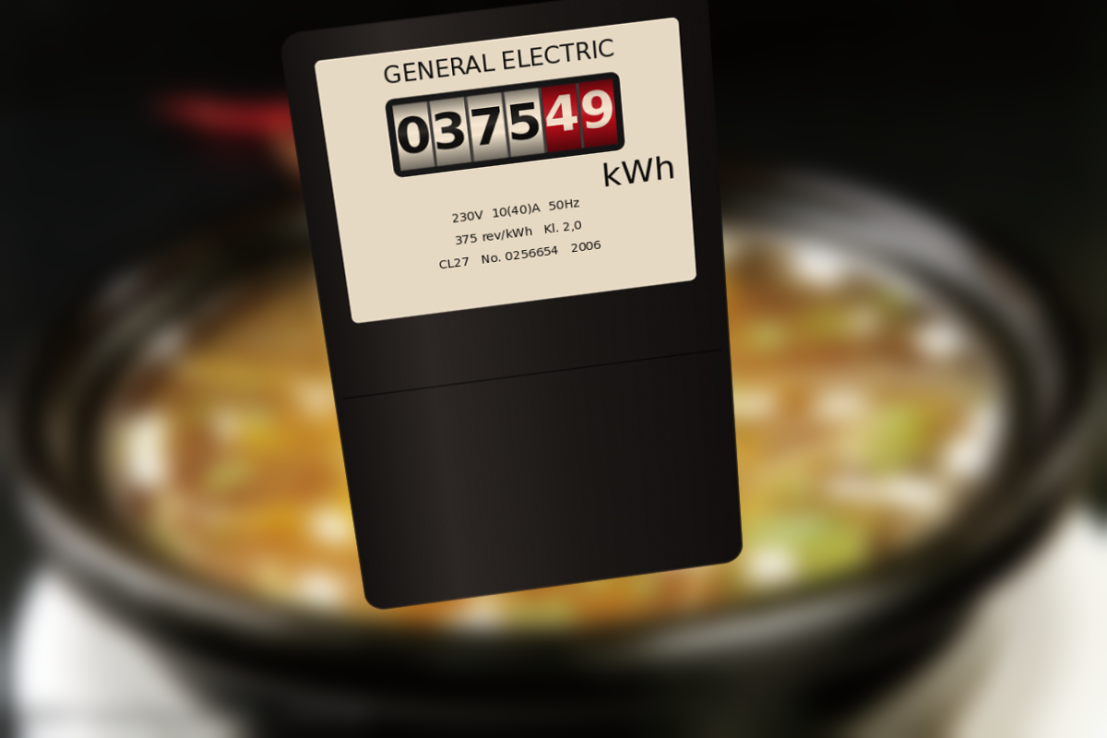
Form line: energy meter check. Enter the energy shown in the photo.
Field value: 375.49 kWh
